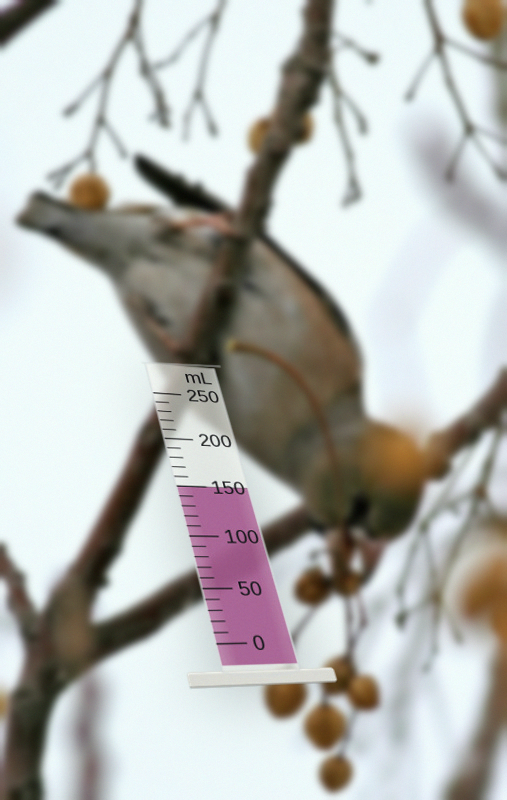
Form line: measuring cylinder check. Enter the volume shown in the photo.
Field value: 150 mL
